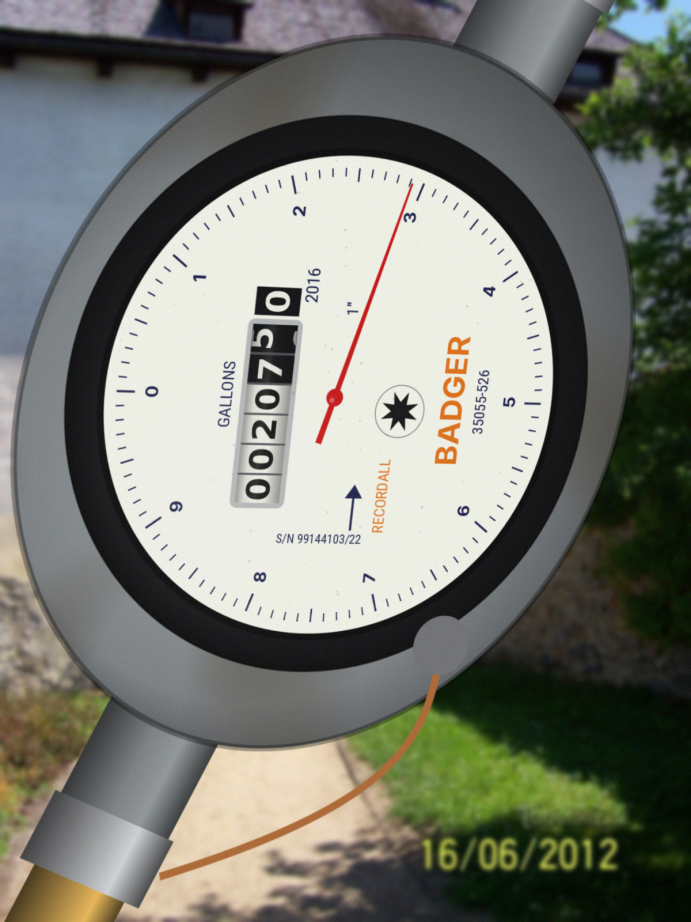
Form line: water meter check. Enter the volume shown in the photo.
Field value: 20752.9 gal
